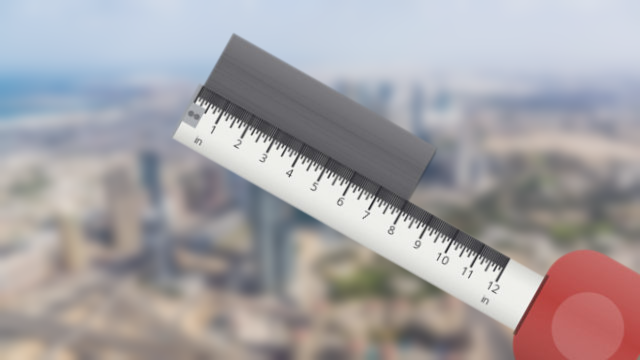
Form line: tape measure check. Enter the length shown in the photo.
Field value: 8 in
